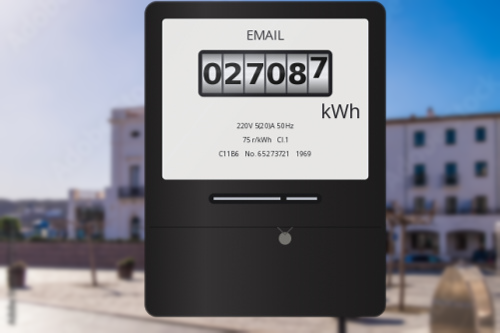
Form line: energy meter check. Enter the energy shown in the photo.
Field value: 27087 kWh
